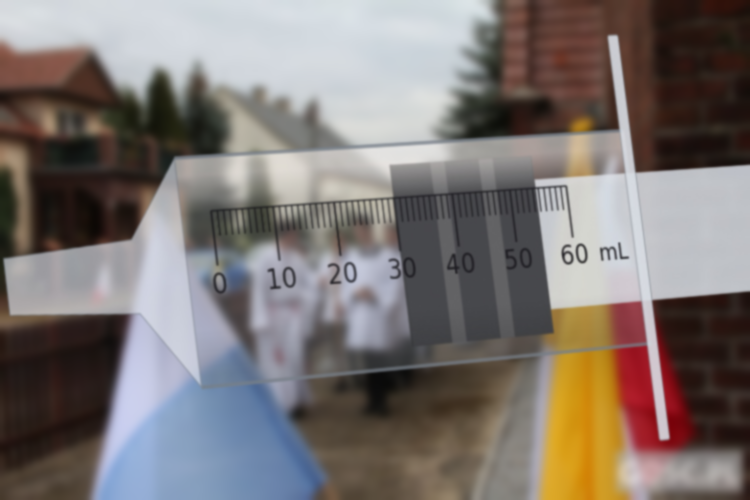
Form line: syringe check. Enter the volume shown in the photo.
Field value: 30 mL
